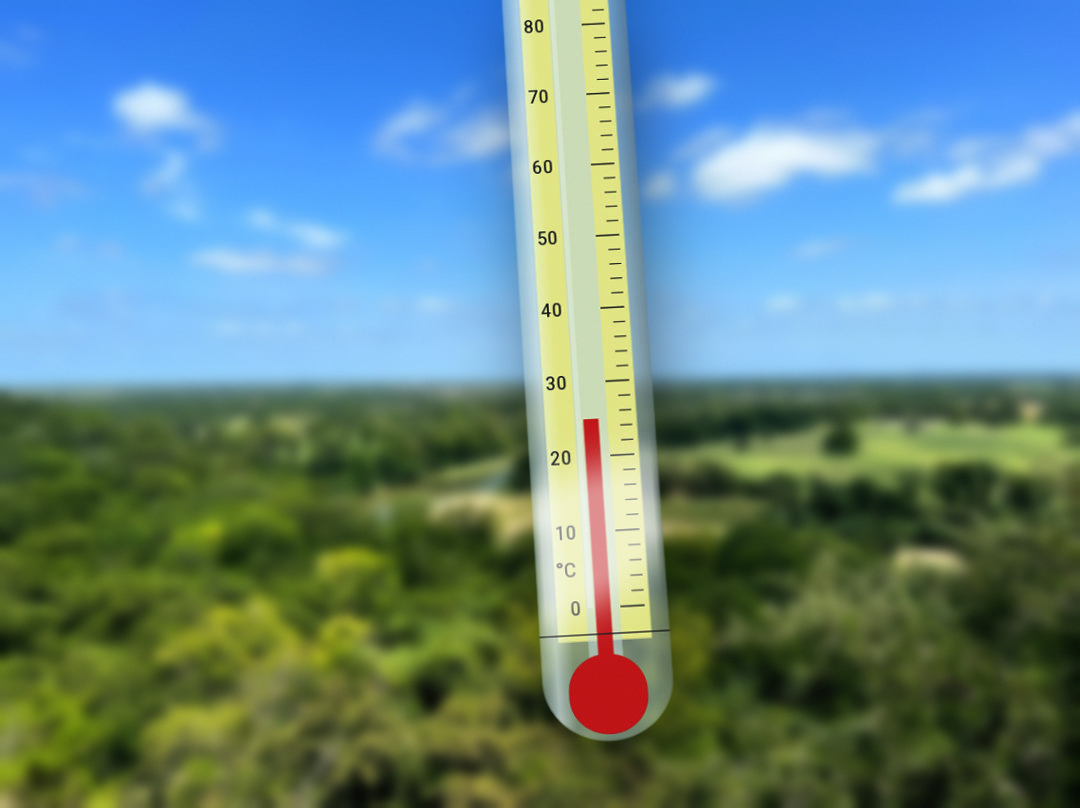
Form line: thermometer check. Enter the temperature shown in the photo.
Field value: 25 °C
